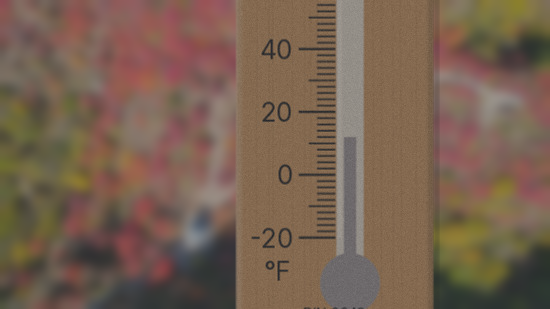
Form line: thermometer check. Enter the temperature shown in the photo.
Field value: 12 °F
